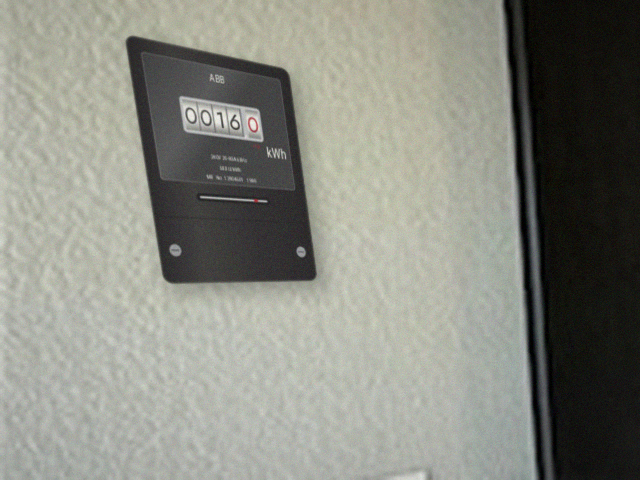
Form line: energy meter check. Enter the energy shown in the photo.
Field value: 16.0 kWh
